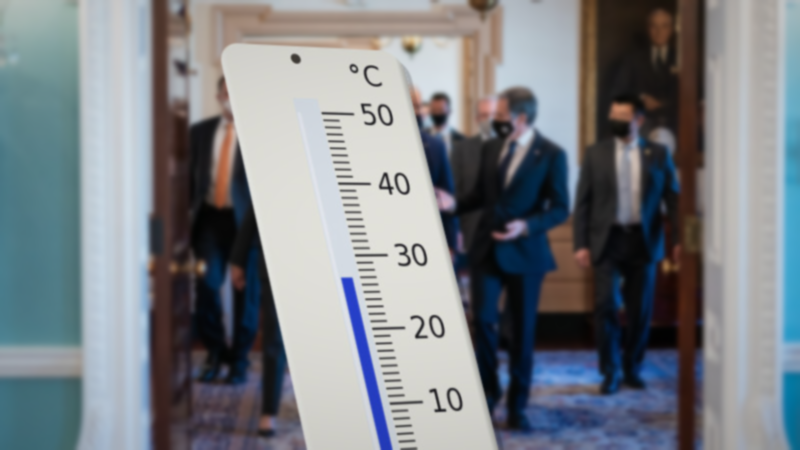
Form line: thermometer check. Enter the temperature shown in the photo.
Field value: 27 °C
